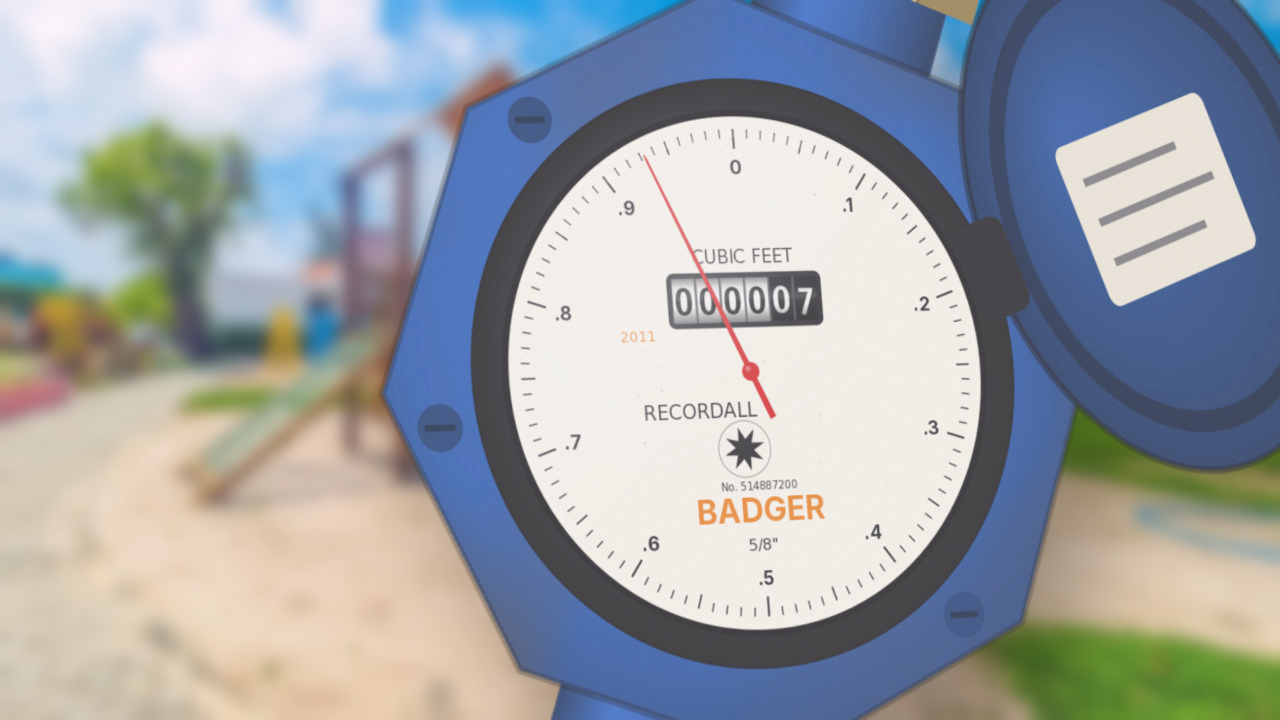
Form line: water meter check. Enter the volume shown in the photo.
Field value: 6.93 ft³
